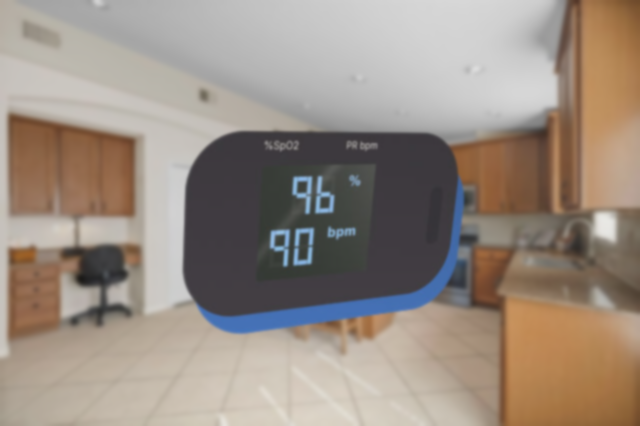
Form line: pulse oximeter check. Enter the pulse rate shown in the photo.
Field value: 90 bpm
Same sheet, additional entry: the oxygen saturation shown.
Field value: 96 %
